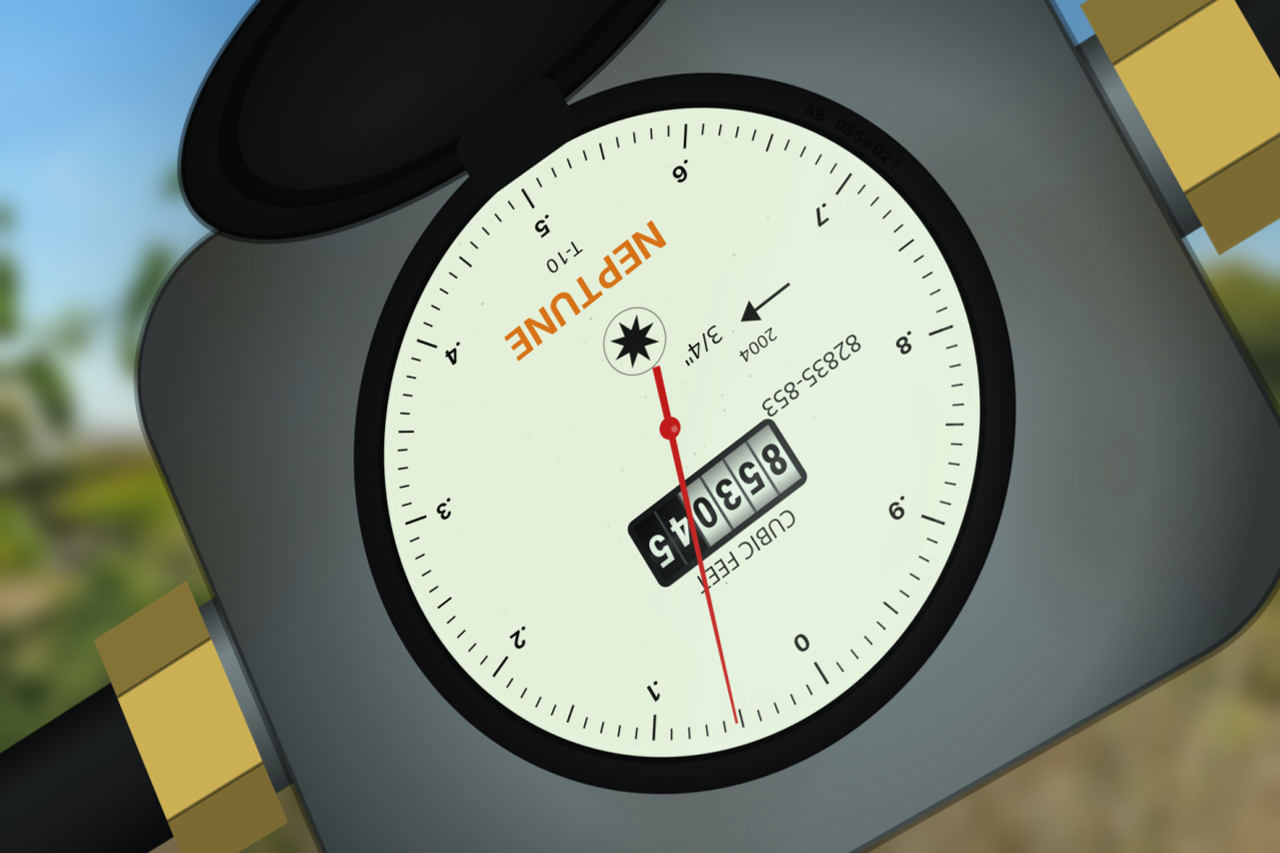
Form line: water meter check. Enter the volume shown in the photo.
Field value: 853045.05 ft³
